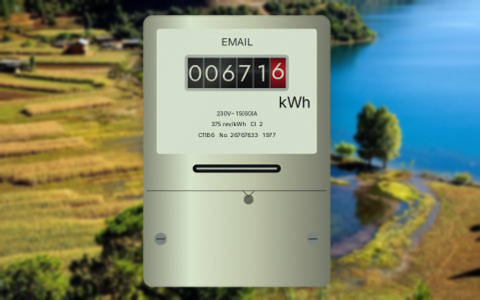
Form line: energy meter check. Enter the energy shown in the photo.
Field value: 671.6 kWh
